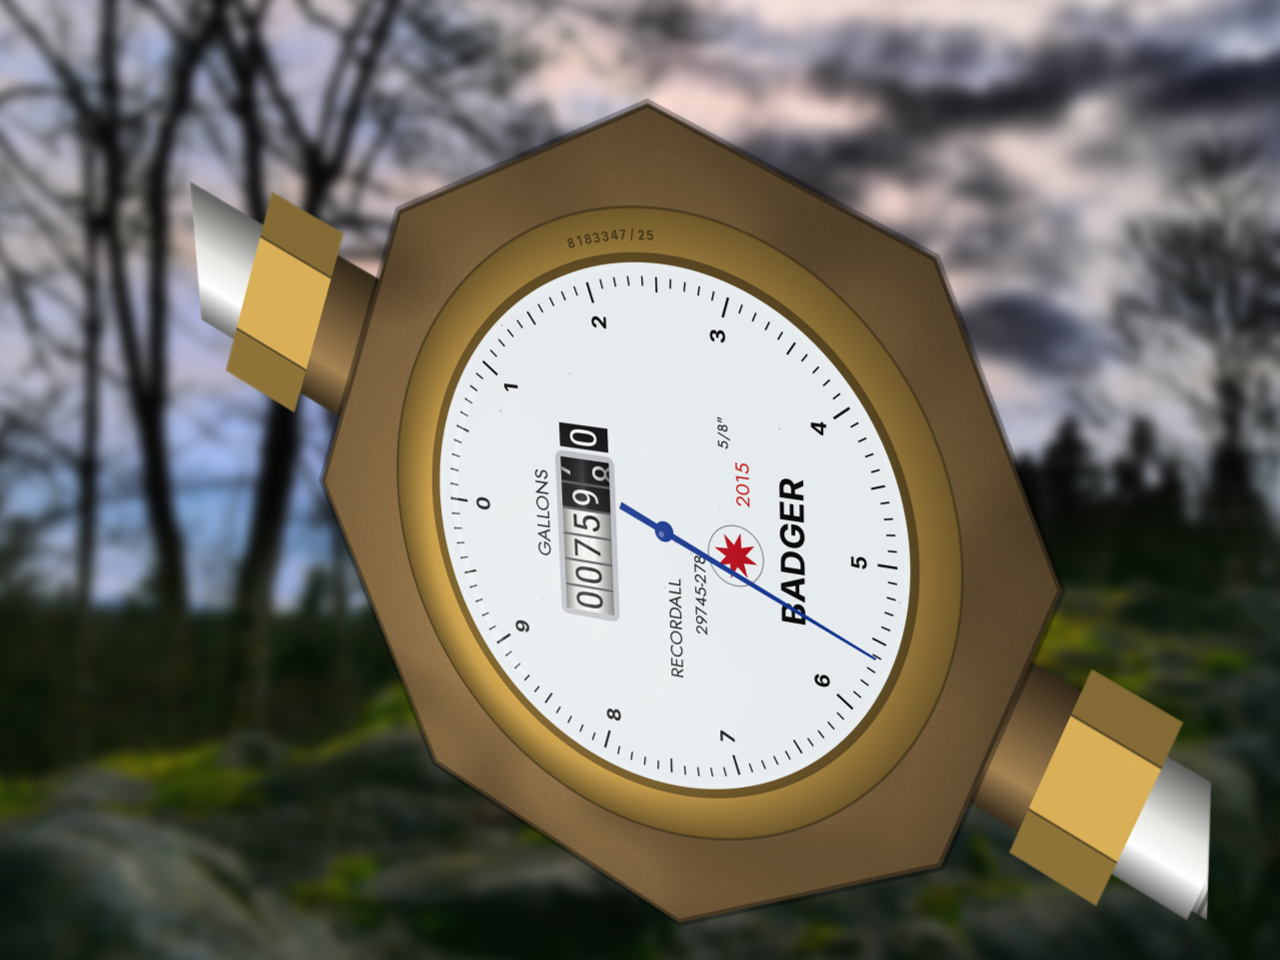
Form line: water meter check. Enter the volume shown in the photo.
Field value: 75975.6 gal
